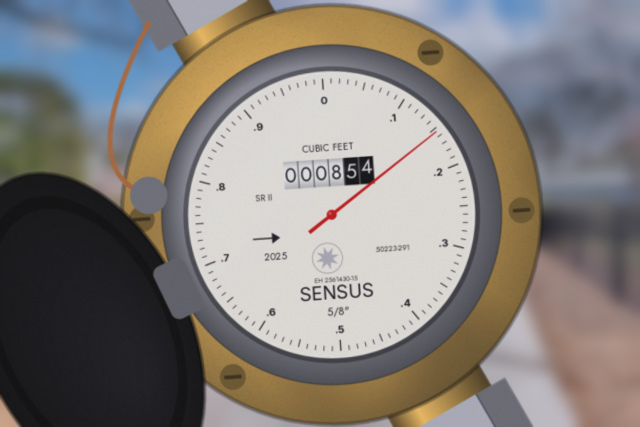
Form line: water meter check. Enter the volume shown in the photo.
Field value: 854.15 ft³
